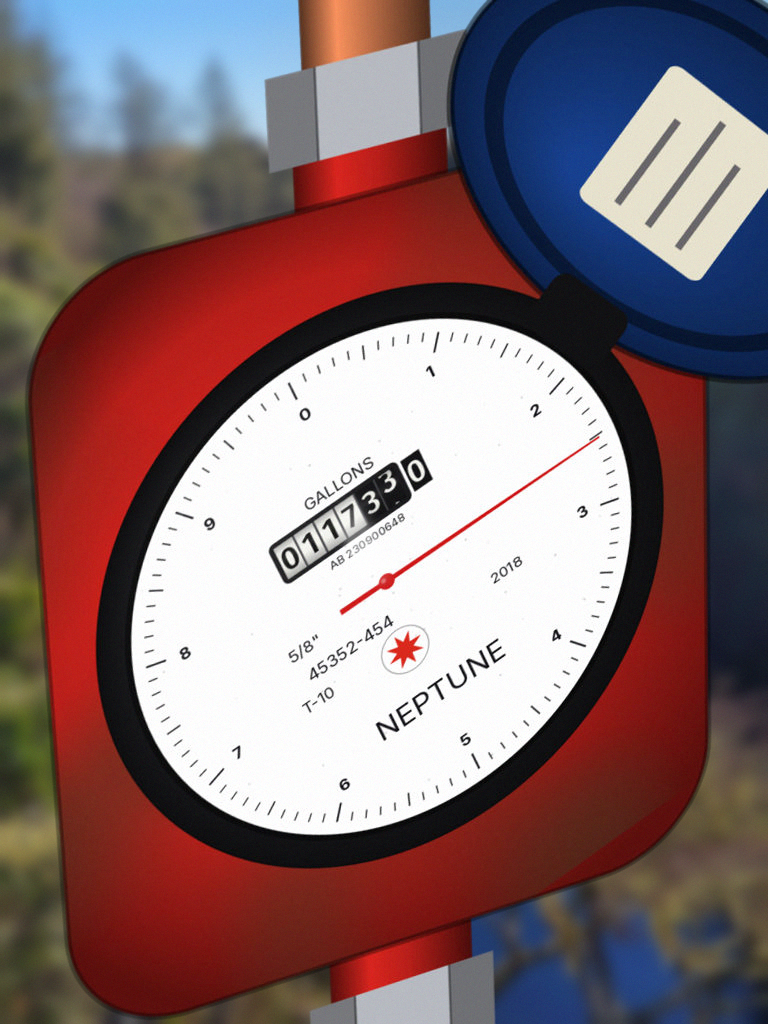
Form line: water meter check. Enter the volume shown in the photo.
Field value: 117332.5 gal
